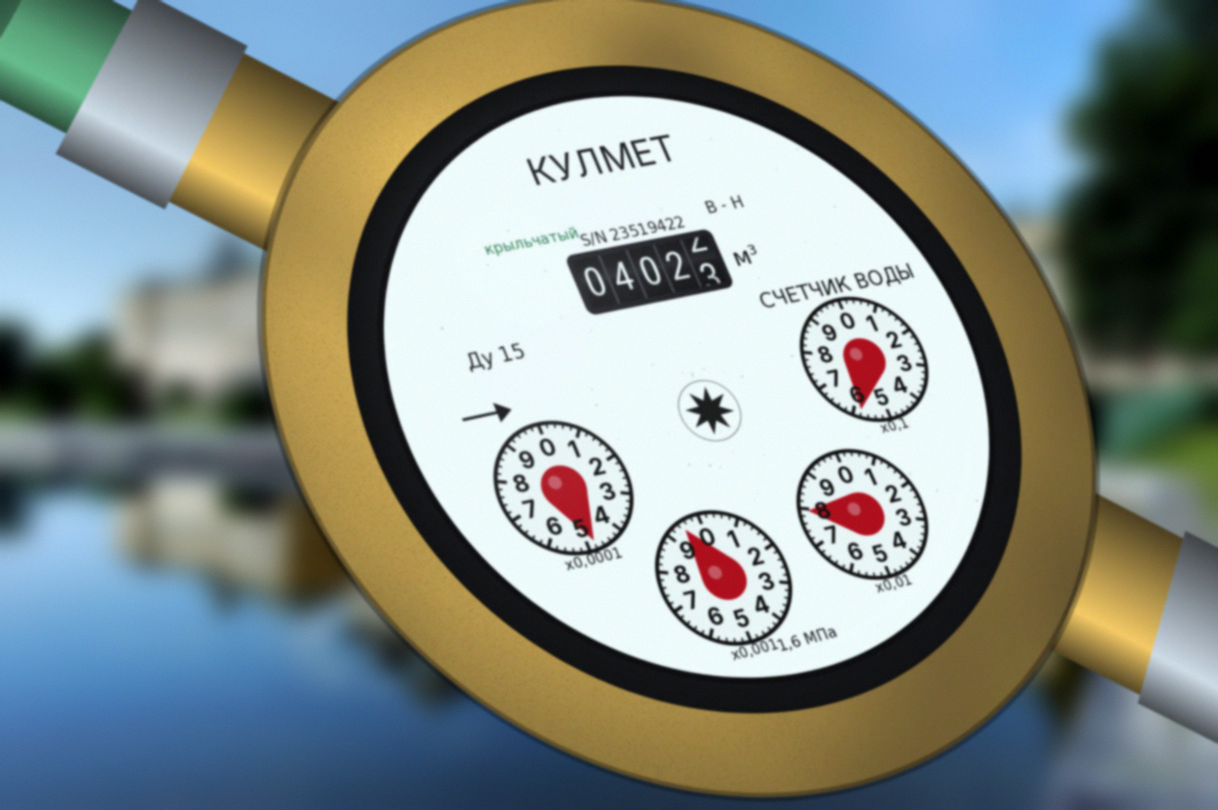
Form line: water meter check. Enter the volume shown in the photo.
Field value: 4022.5794 m³
